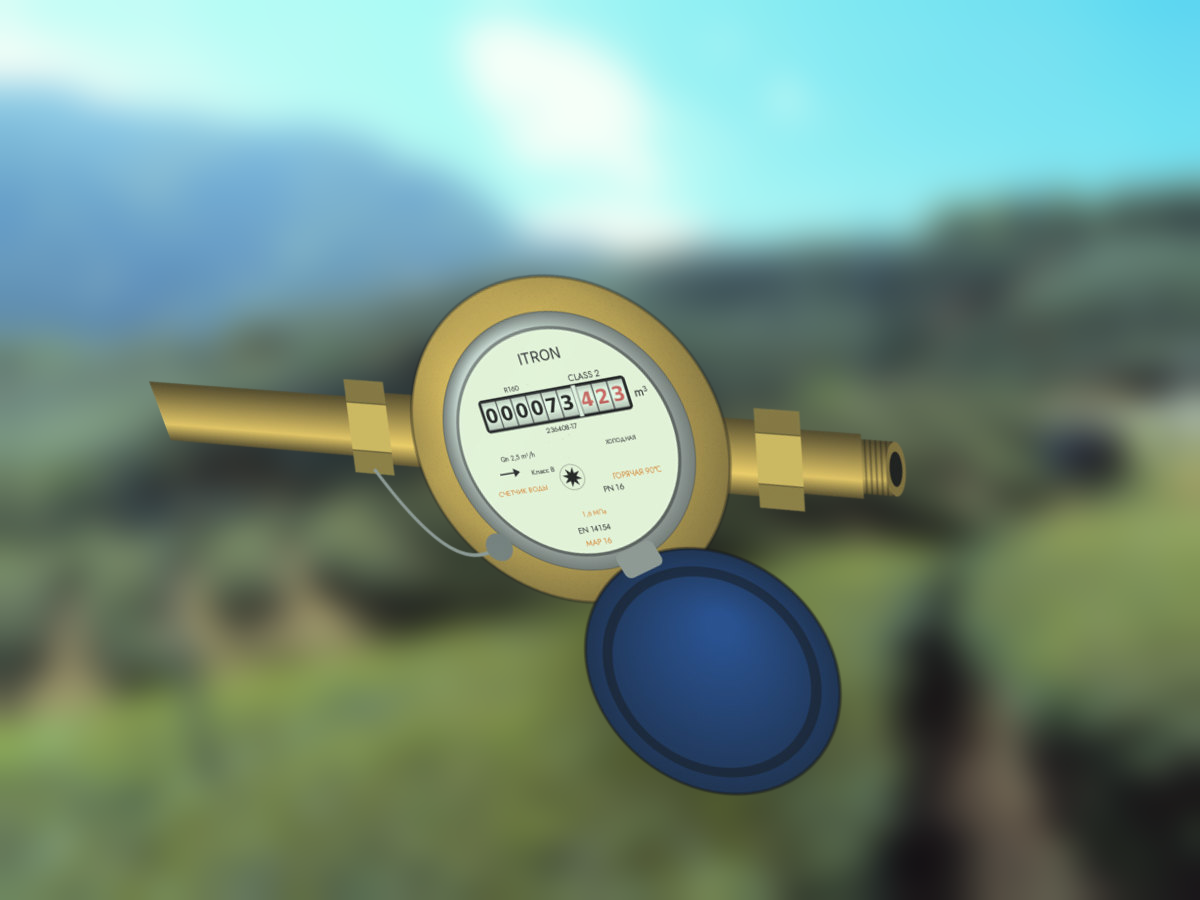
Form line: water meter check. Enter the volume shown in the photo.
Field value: 73.423 m³
